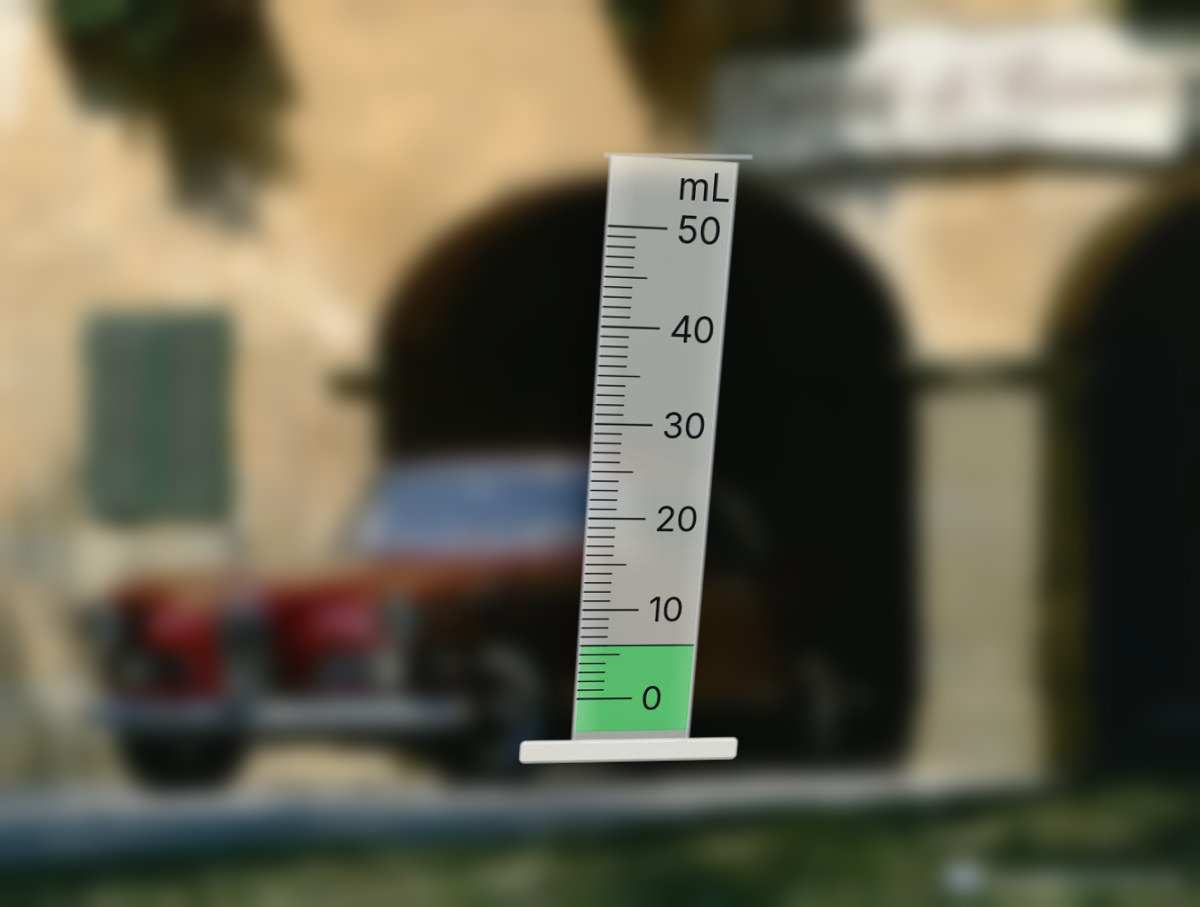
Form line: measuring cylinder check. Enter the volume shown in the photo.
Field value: 6 mL
